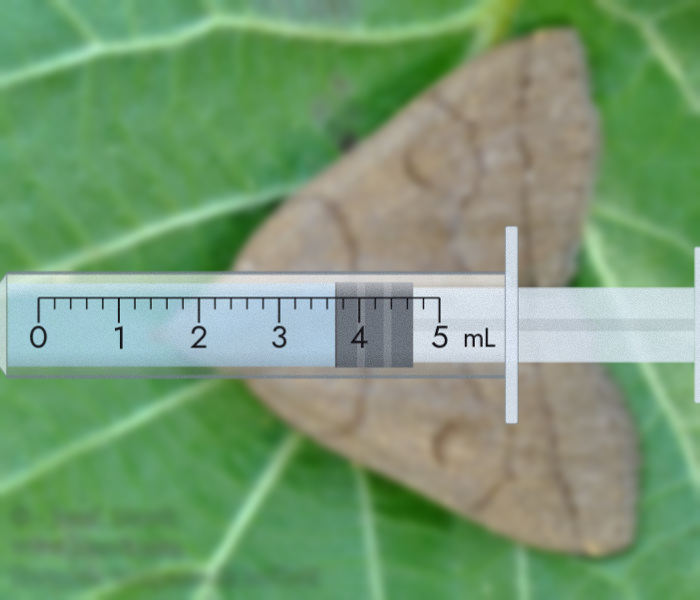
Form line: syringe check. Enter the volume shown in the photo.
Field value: 3.7 mL
